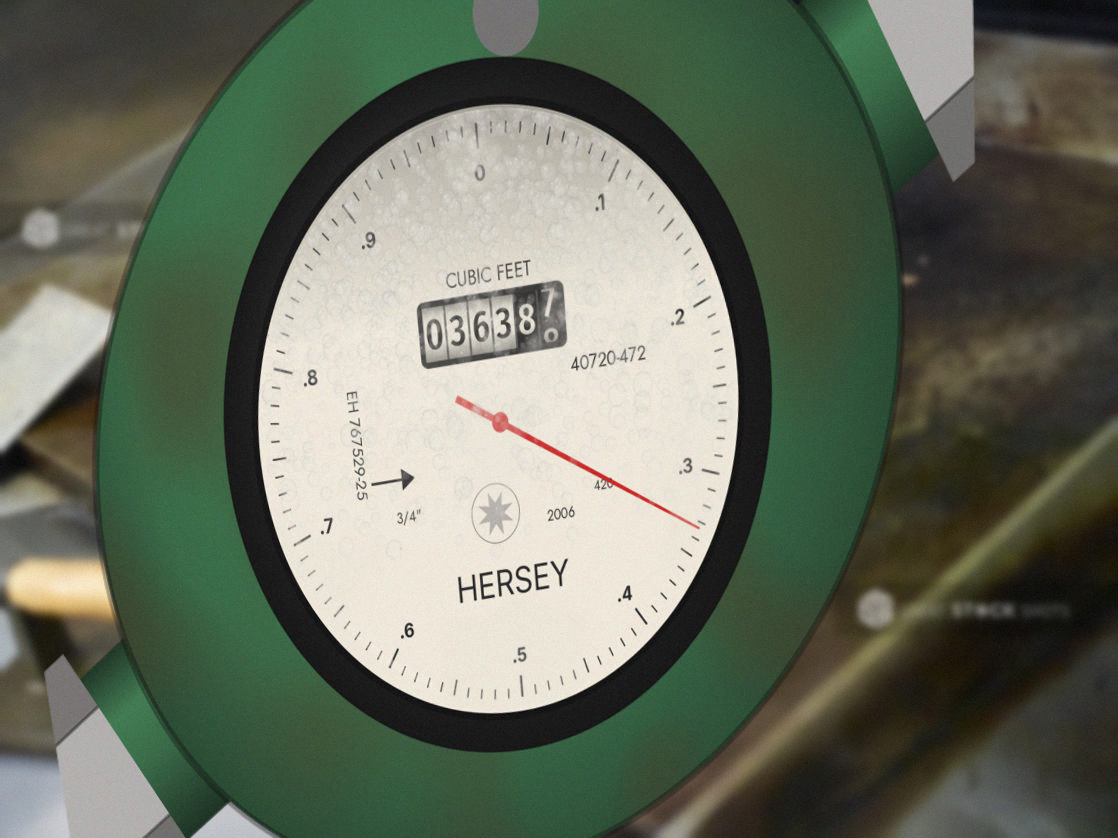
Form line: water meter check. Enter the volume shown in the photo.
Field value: 36387.33 ft³
